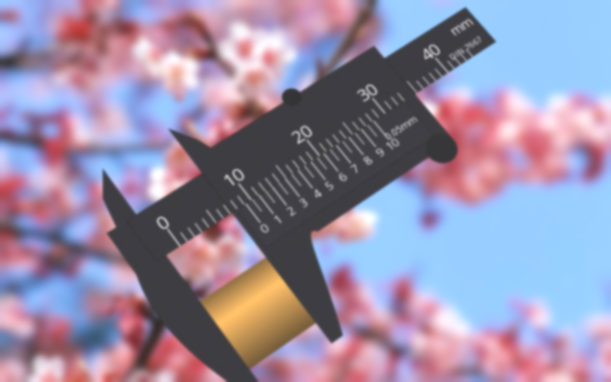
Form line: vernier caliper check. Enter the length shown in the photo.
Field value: 9.2 mm
